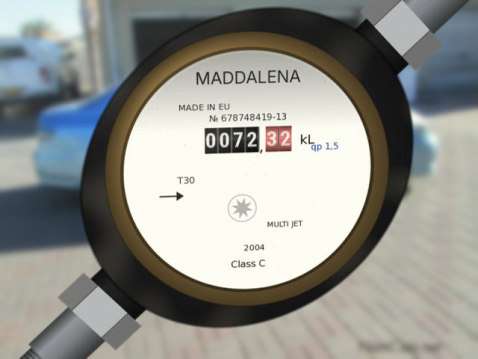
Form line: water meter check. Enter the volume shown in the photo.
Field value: 72.32 kL
